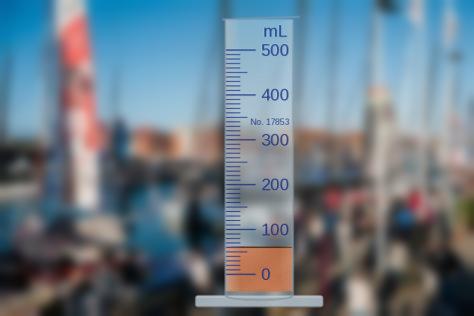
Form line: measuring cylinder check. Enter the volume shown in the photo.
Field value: 60 mL
